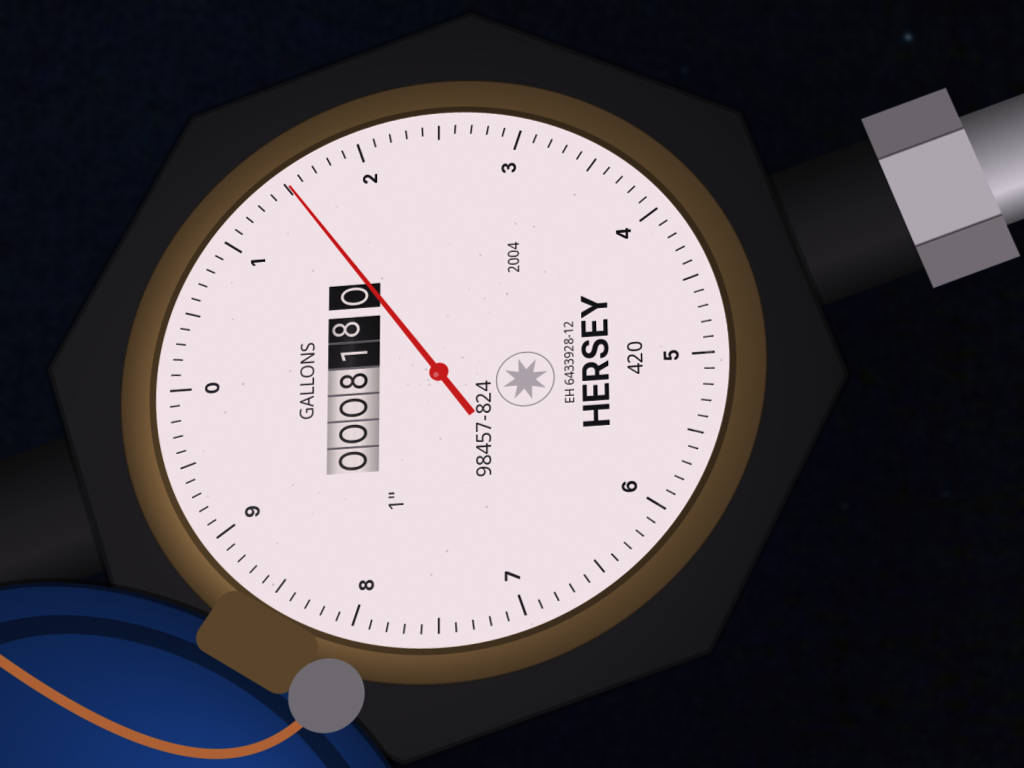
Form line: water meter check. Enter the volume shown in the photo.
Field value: 8181.5 gal
